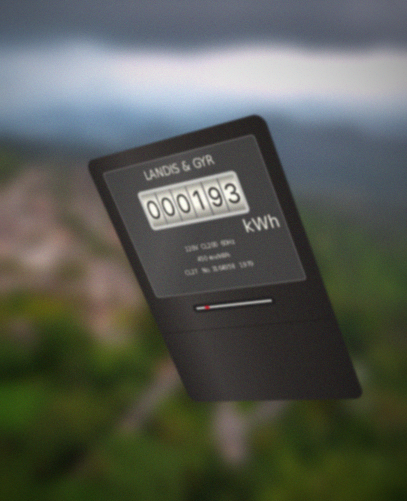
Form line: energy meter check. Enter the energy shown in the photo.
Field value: 193 kWh
